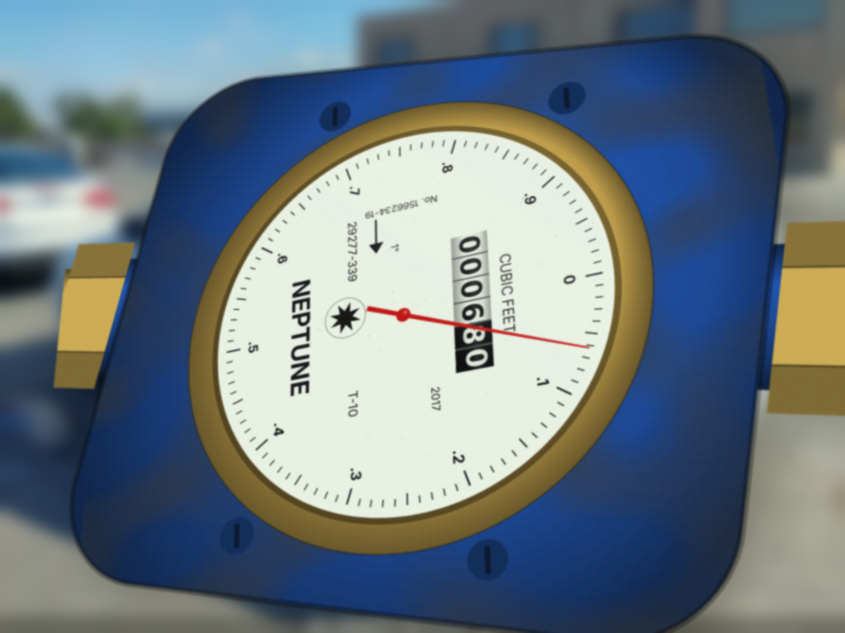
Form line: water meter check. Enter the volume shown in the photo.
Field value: 680.06 ft³
